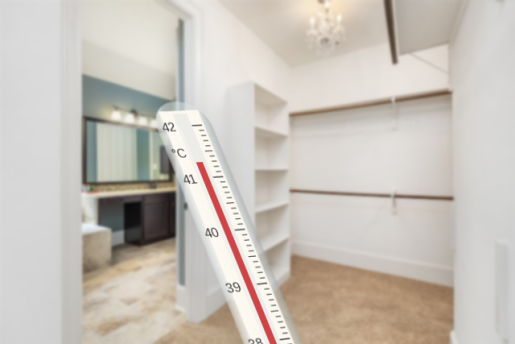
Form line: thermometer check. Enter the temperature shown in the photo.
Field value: 41.3 °C
